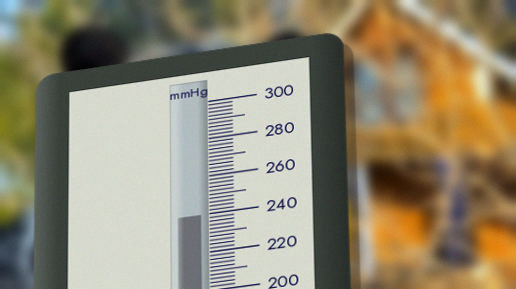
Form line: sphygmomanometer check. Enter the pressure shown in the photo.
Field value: 240 mmHg
